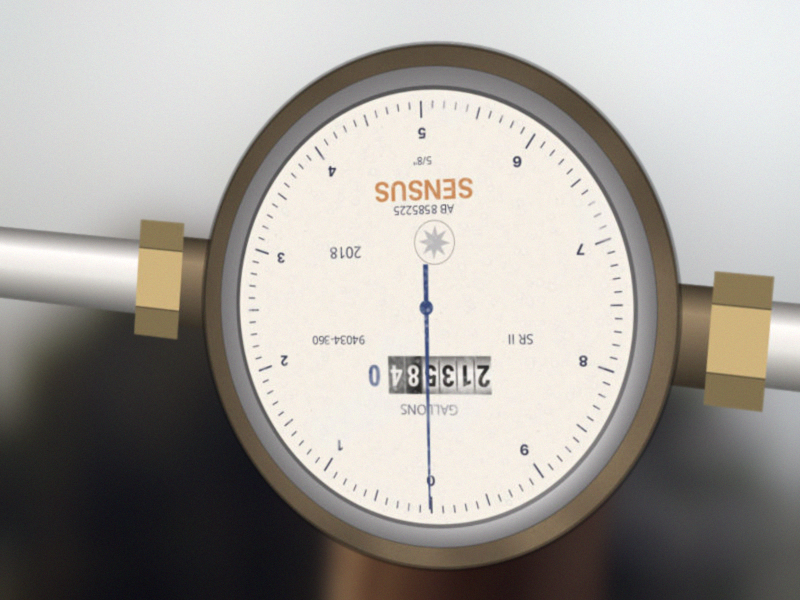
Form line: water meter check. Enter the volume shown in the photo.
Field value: 2135840.0 gal
